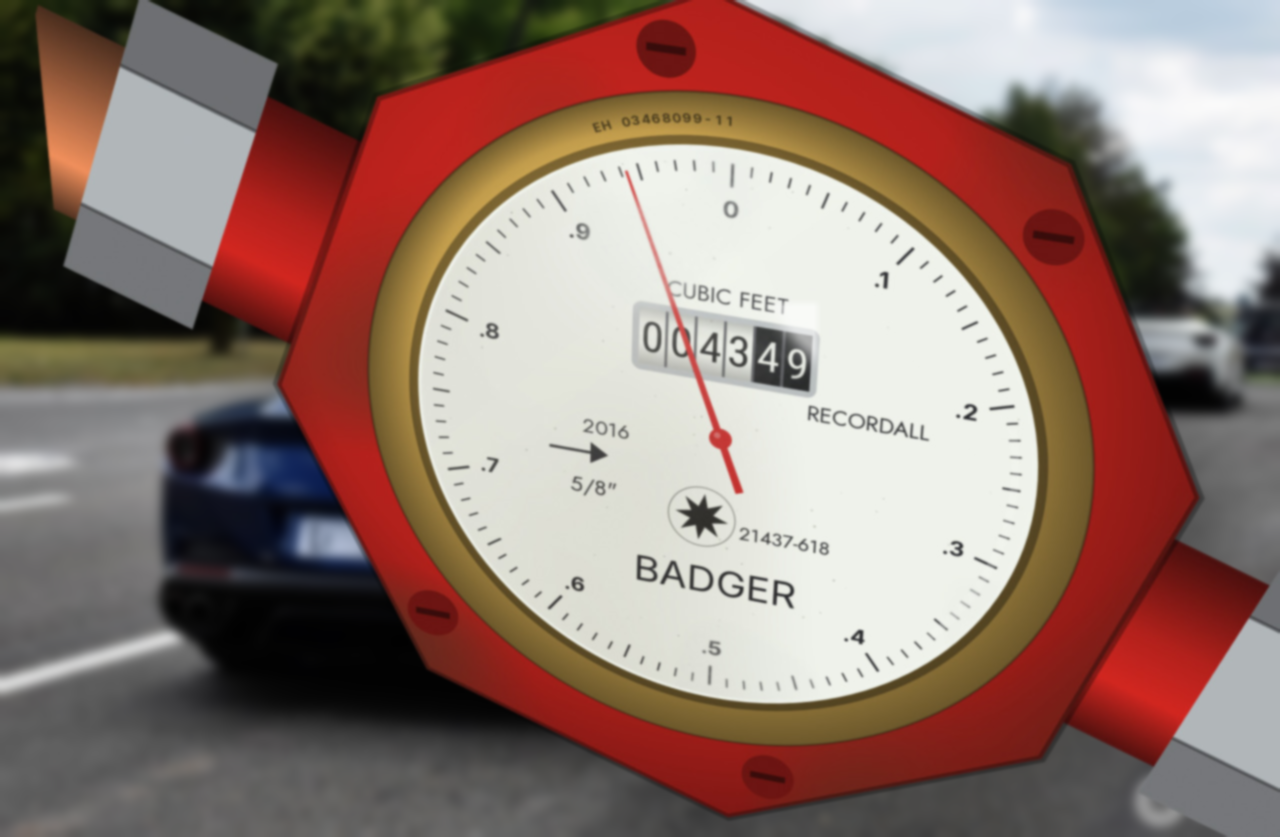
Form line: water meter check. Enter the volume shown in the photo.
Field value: 4348.94 ft³
